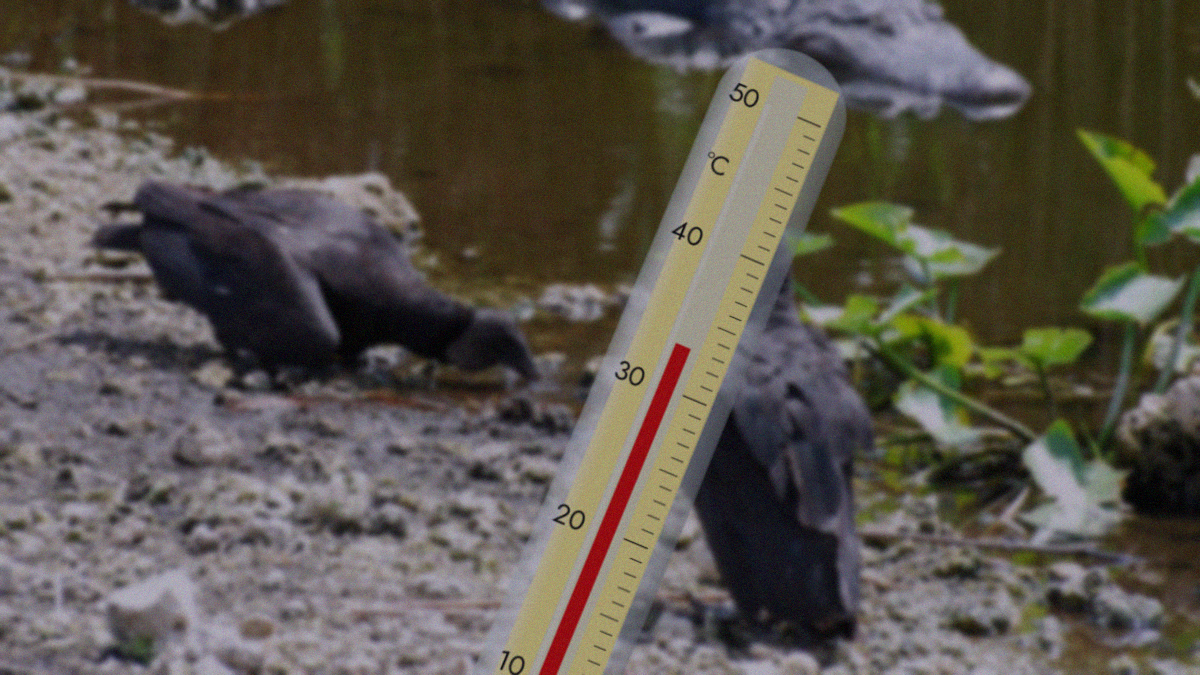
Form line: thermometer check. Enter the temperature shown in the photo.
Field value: 33 °C
